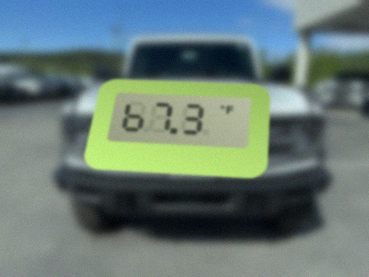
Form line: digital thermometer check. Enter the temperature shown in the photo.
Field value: 67.3 °F
